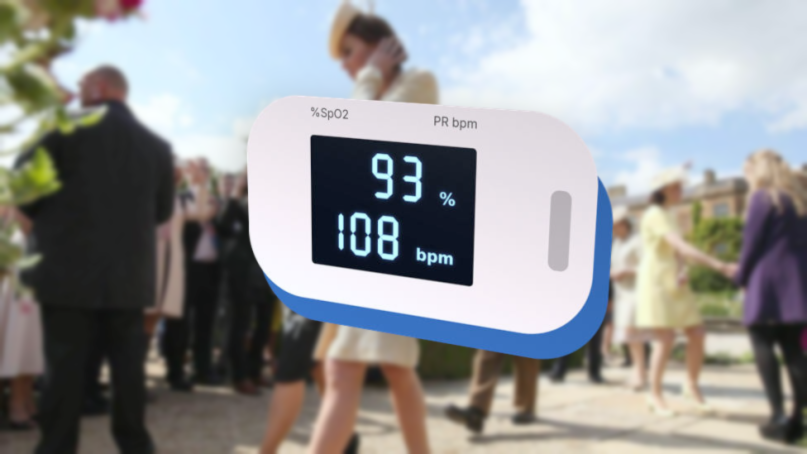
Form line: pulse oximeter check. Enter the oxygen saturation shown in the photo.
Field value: 93 %
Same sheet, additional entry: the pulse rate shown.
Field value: 108 bpm
